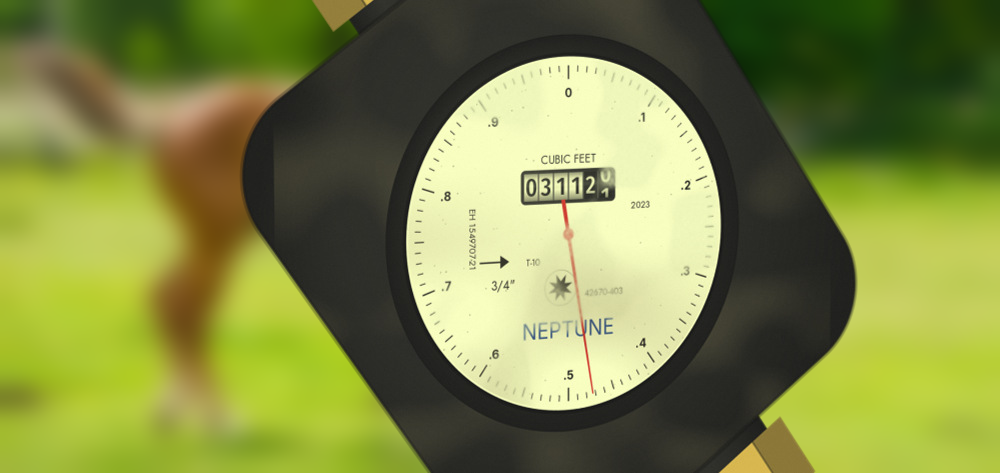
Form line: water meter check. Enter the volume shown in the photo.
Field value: 31120.47 ft³
